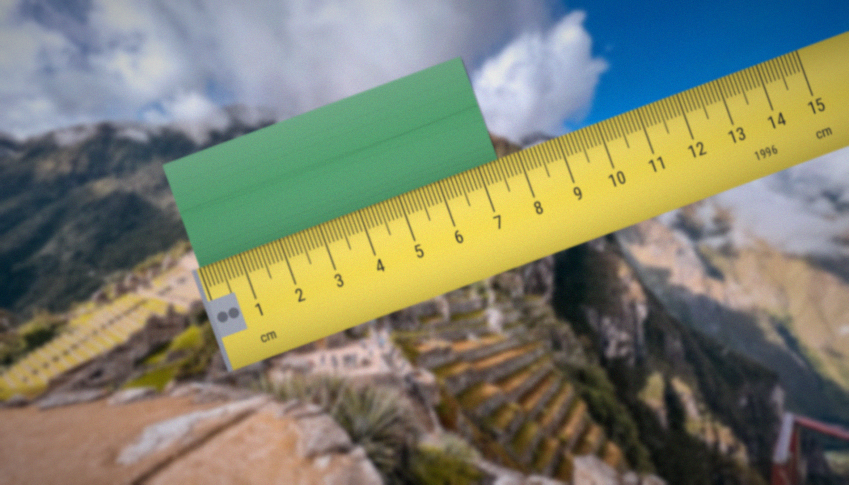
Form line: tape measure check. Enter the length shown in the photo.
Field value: 7.5 cm
